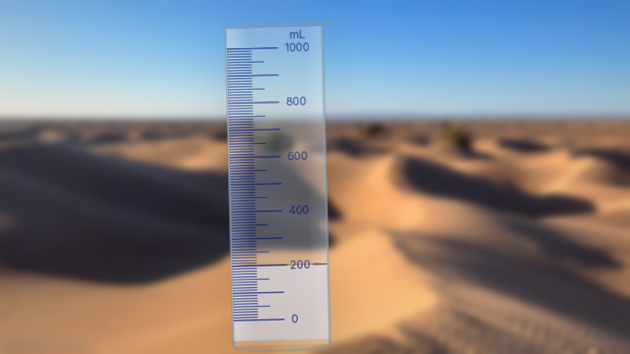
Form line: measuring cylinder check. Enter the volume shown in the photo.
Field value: 200 mL
